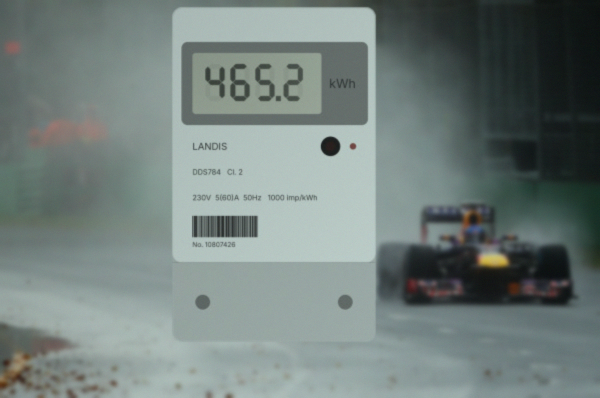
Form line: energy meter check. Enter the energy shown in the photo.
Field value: 465.2 kWh
